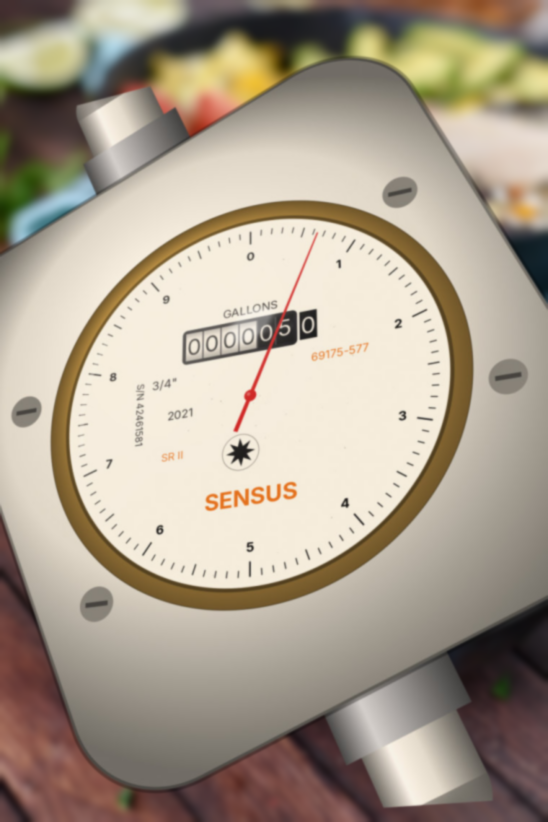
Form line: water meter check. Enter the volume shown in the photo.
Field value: 50.6 gal
